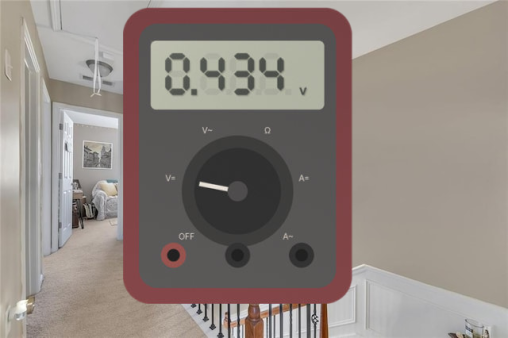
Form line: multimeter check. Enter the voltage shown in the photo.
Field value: 0.434 V
